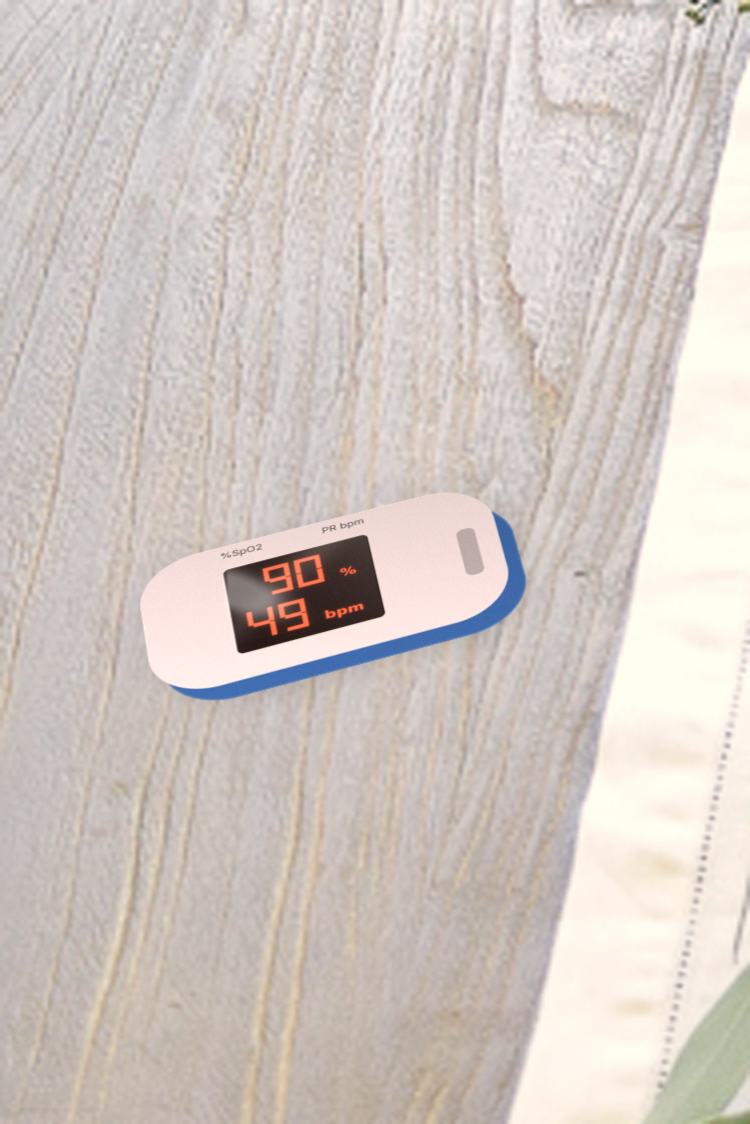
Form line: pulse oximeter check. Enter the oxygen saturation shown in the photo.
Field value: 90 %
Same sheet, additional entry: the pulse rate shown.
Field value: 49 bpm
